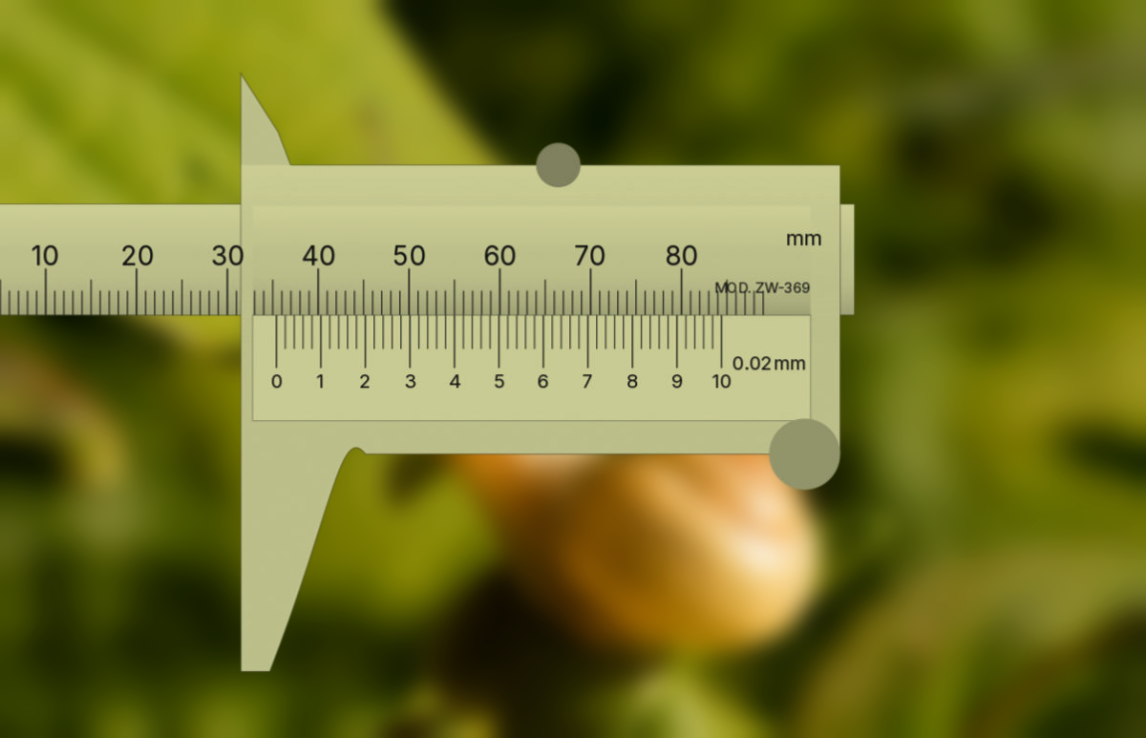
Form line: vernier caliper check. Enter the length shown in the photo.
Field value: 35.4 mm
